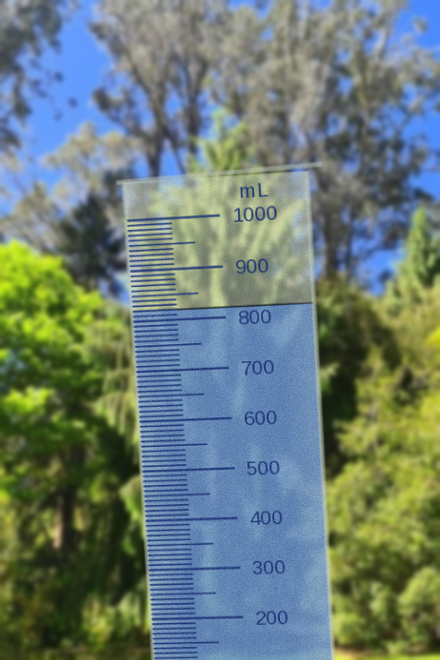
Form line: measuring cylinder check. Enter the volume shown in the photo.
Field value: 820 mL
